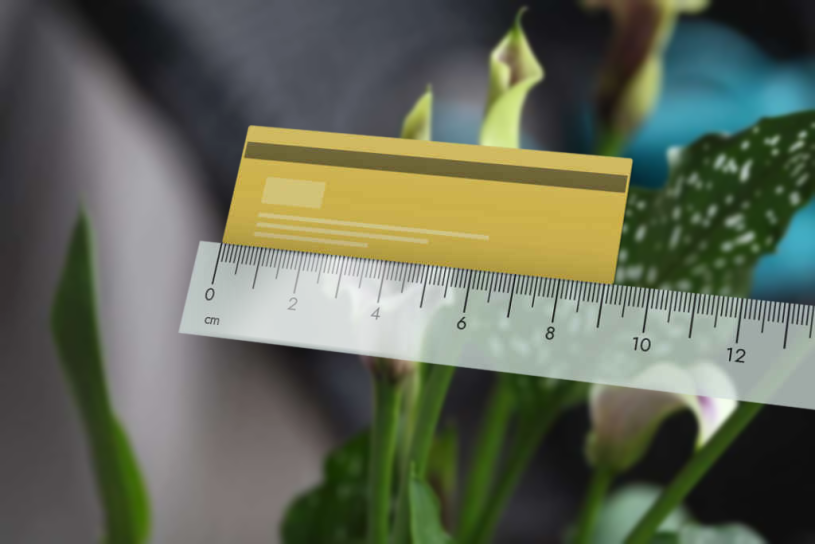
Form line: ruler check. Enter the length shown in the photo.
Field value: 9.2 cm
